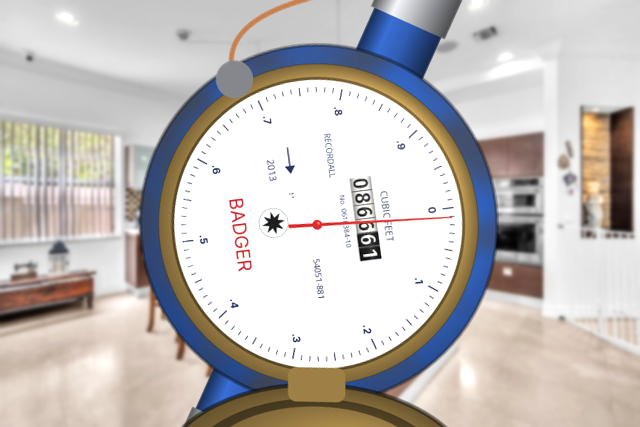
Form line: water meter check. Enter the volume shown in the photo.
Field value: 86661.01 ft³
